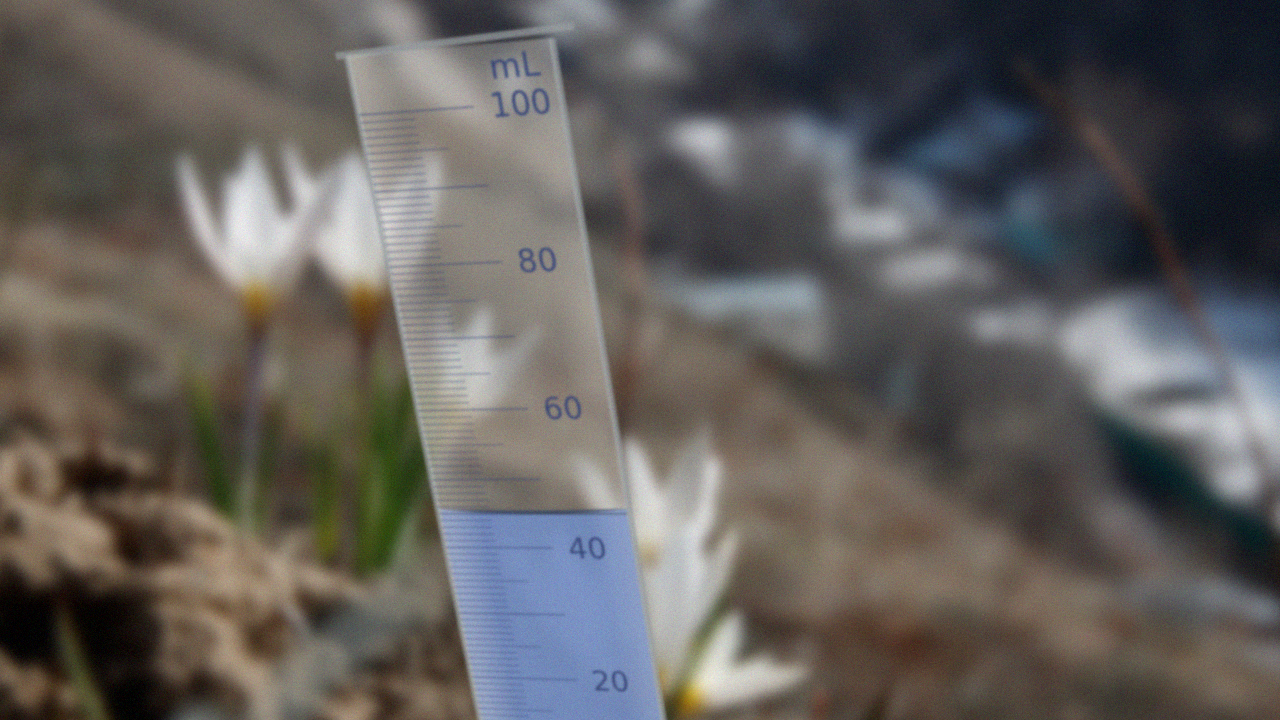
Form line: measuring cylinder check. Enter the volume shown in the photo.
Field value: 45 mL
